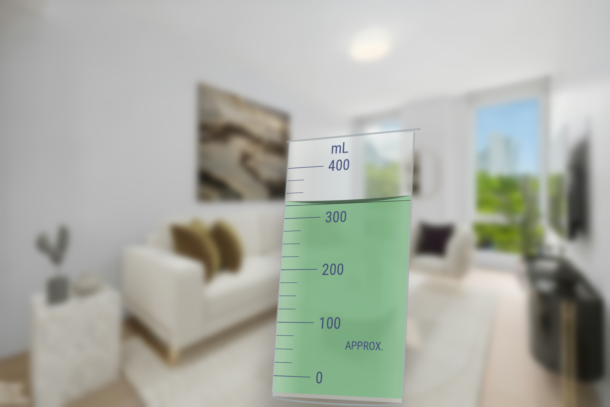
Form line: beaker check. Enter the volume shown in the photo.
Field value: 325 mL
